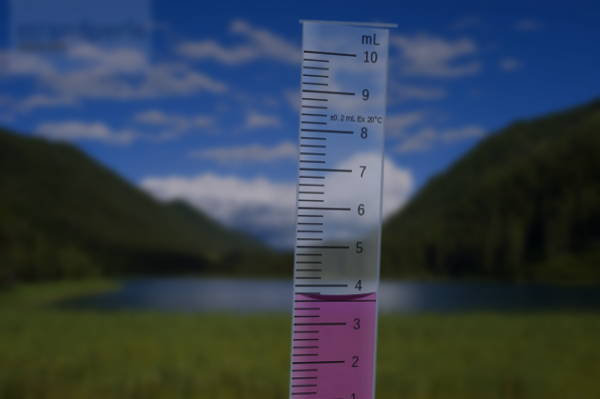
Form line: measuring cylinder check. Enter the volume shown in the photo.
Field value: 3.6 mL
